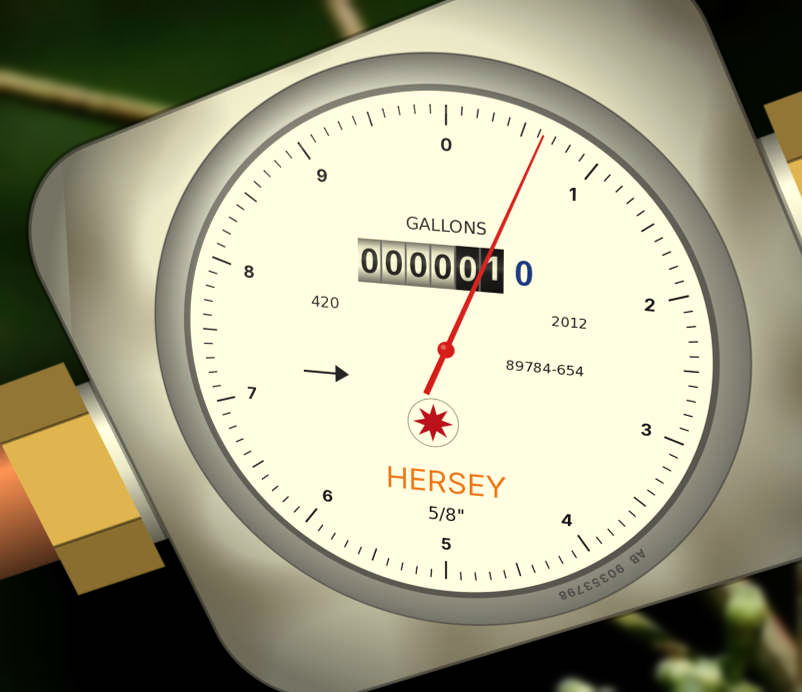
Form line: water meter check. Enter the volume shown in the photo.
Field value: 10.6 gal
